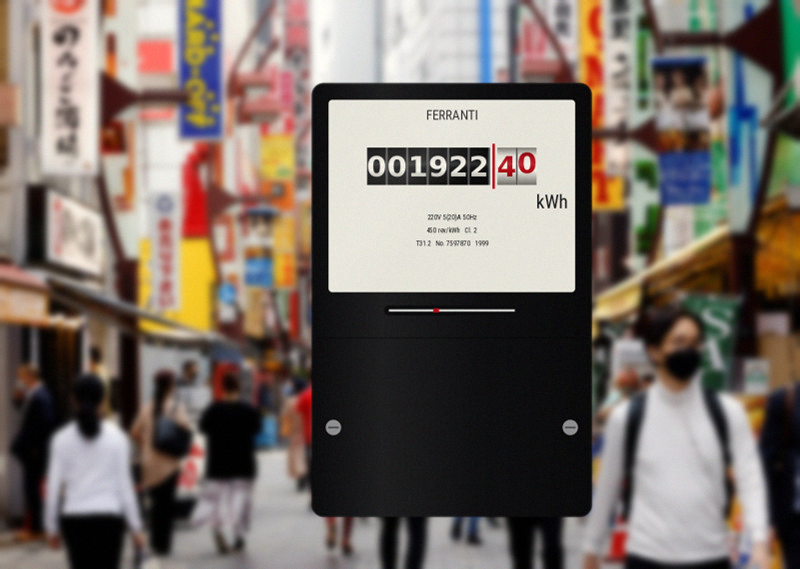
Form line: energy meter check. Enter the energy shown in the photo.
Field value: 1922.40 kWh
